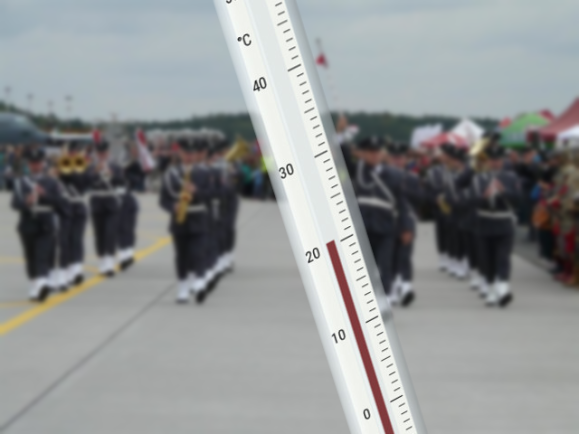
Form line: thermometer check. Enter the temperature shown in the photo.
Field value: 20.5 °C
